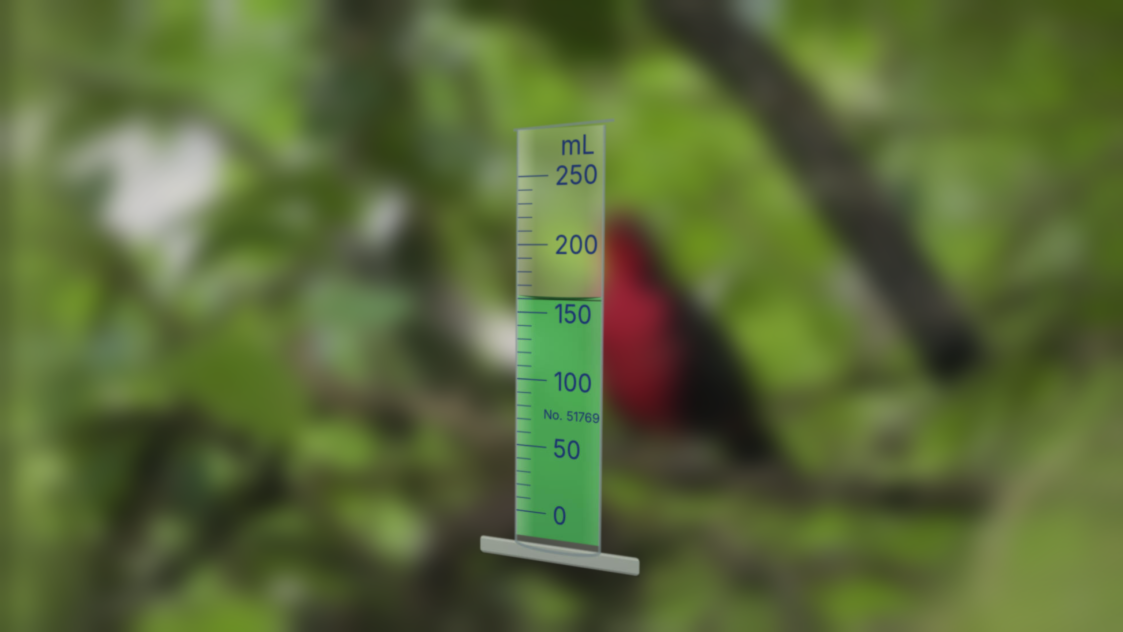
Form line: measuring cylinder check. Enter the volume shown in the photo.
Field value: 160 mL
